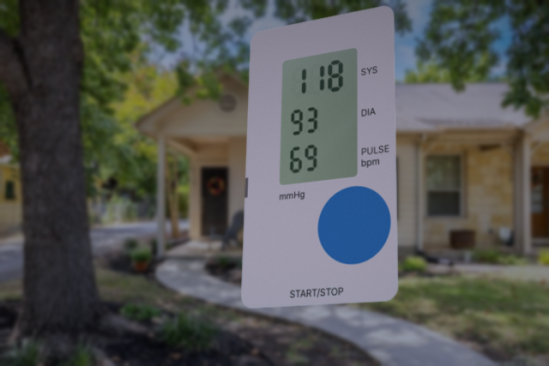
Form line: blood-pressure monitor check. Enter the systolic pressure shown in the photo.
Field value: 118 mmHg
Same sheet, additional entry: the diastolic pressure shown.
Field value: 93 mmHg
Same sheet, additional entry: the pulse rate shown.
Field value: 69 bpm
